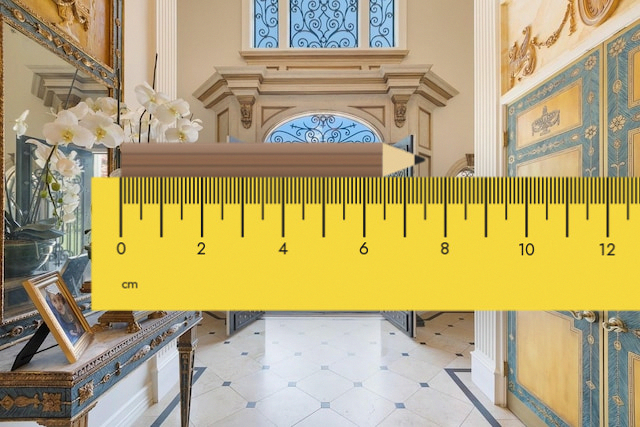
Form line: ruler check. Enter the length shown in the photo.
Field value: 7.5 cm
